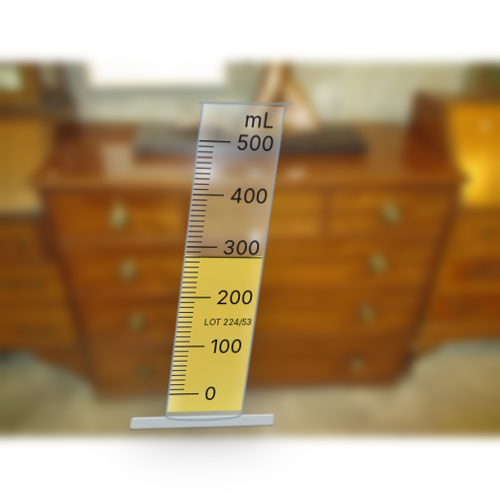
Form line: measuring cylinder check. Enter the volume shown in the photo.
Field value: 280 mL
